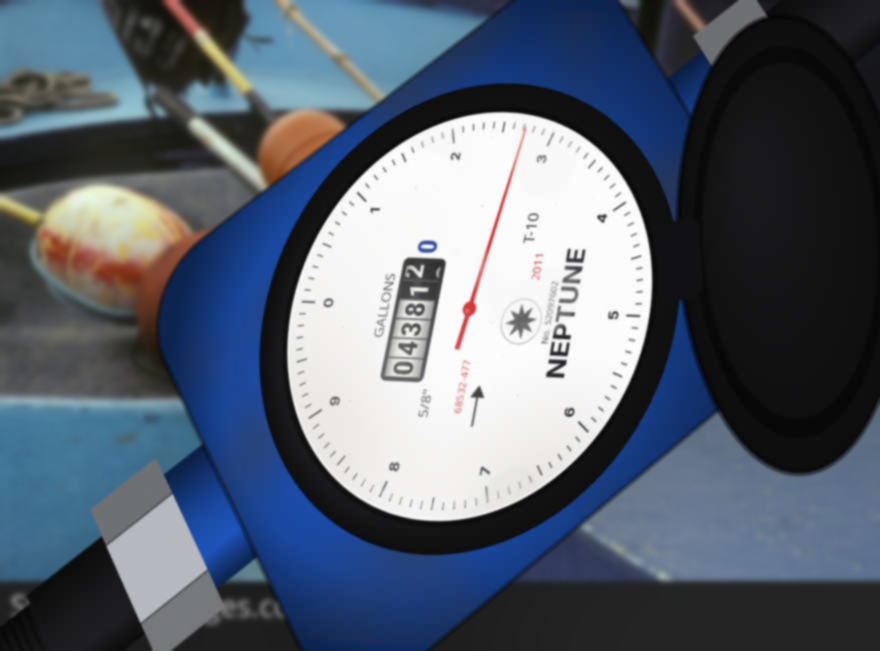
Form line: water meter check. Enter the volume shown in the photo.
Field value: 438122.7 gal
